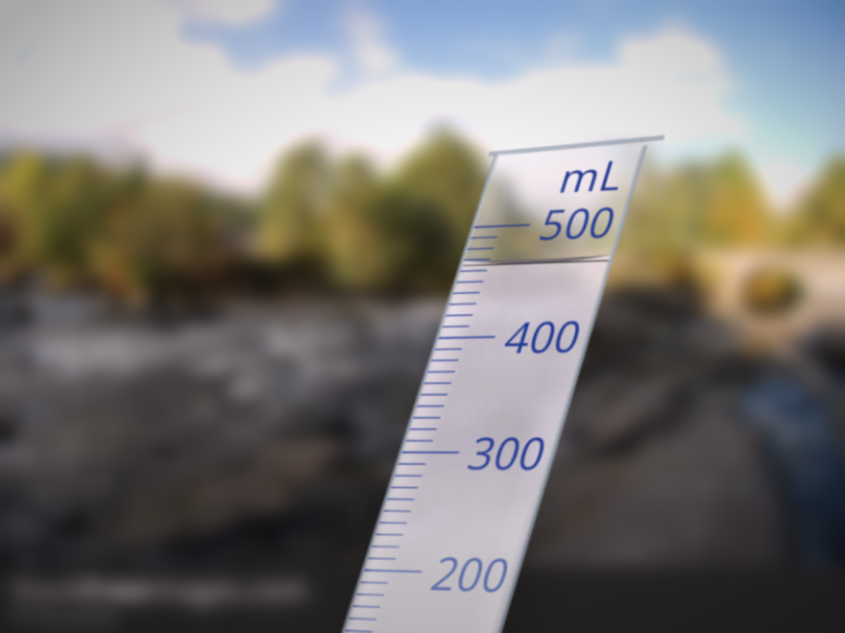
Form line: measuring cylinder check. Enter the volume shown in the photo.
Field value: 465 mL
